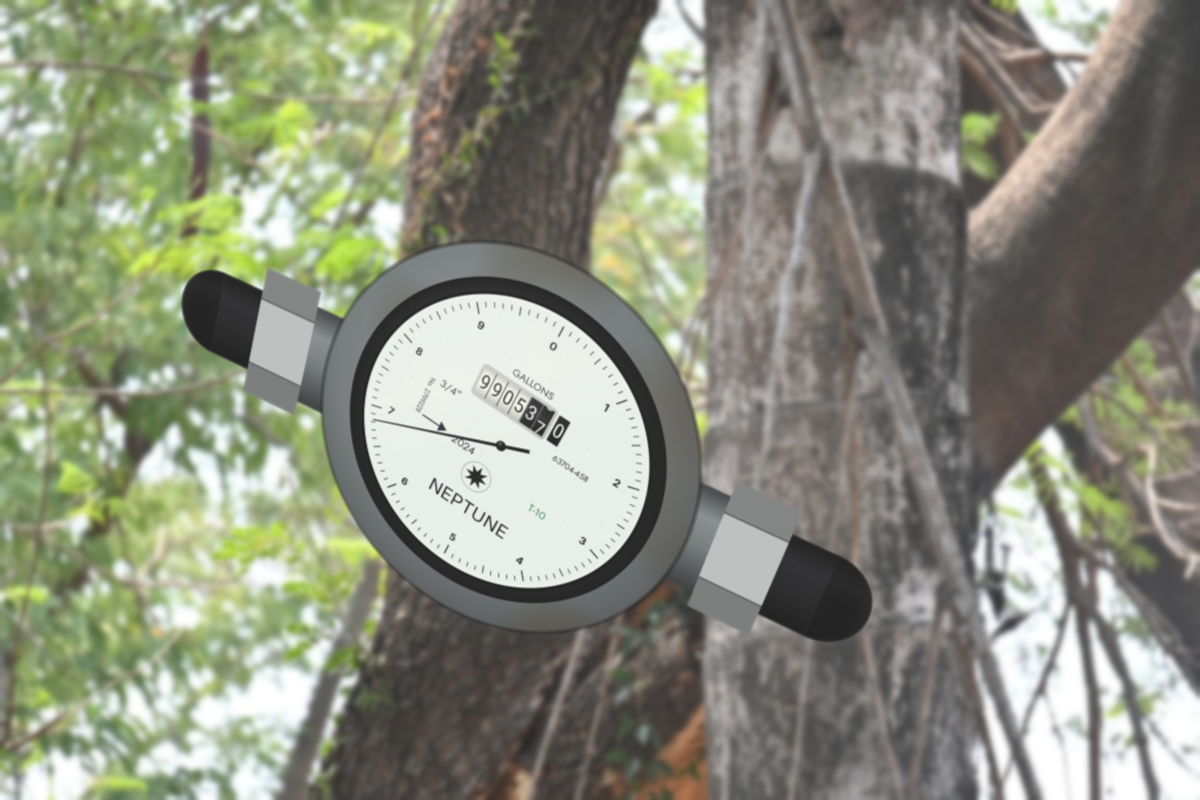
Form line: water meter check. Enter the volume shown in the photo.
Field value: 9905366.8 gal
